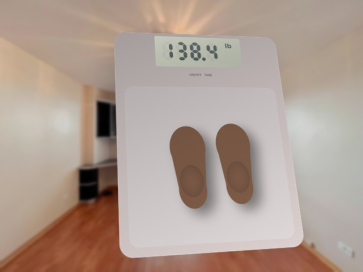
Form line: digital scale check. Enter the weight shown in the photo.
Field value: 138.4 lb
